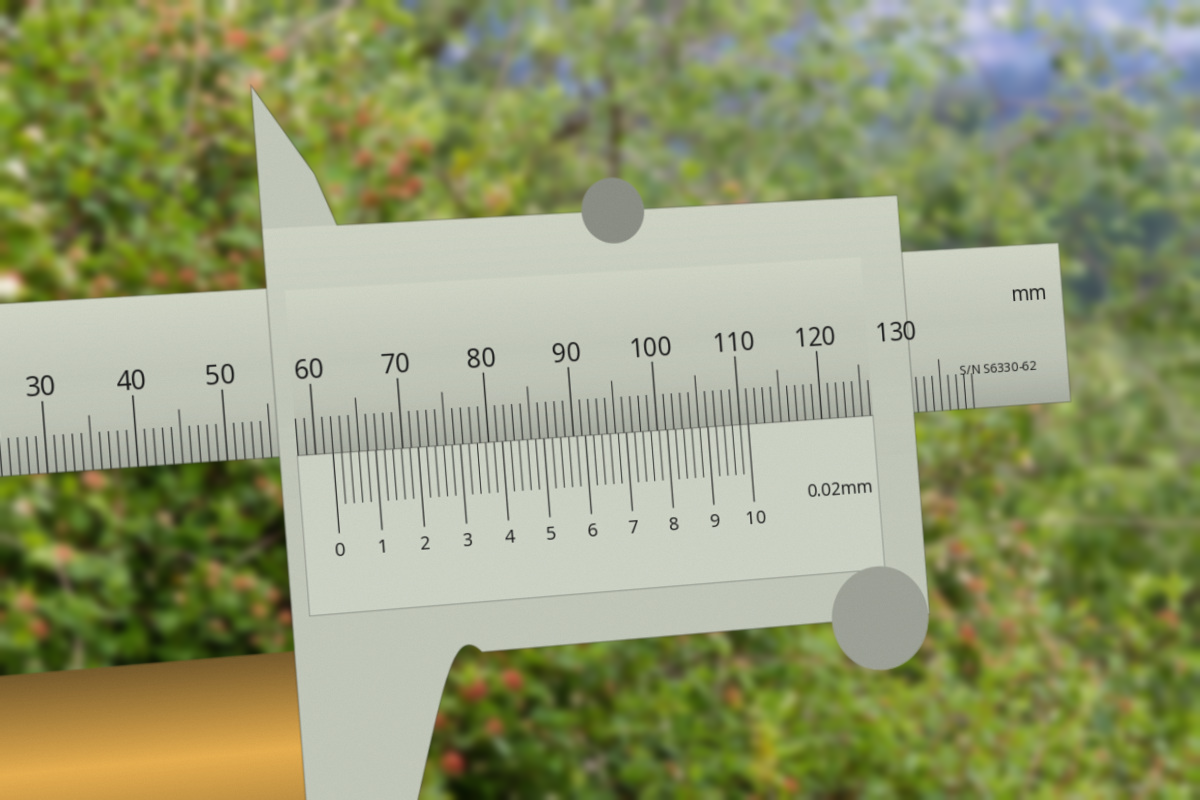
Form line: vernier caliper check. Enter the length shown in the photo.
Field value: 62.0 mm
